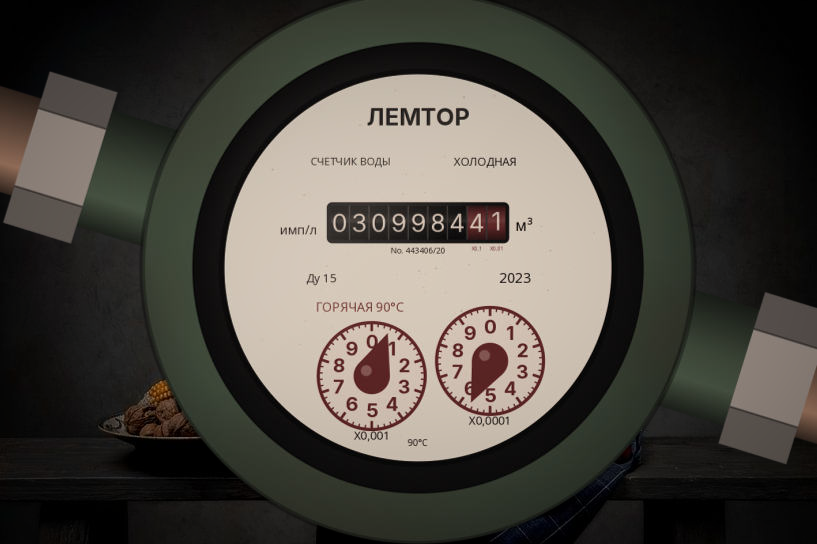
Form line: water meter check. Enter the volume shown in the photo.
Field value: 309984.4105 m³
